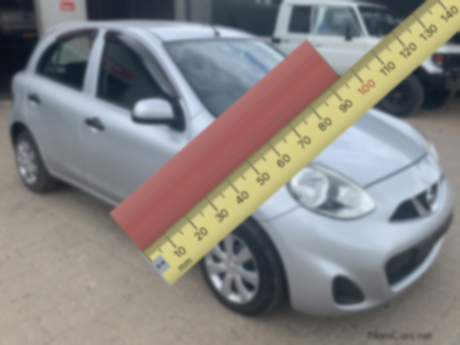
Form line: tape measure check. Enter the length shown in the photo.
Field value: 95 mm
